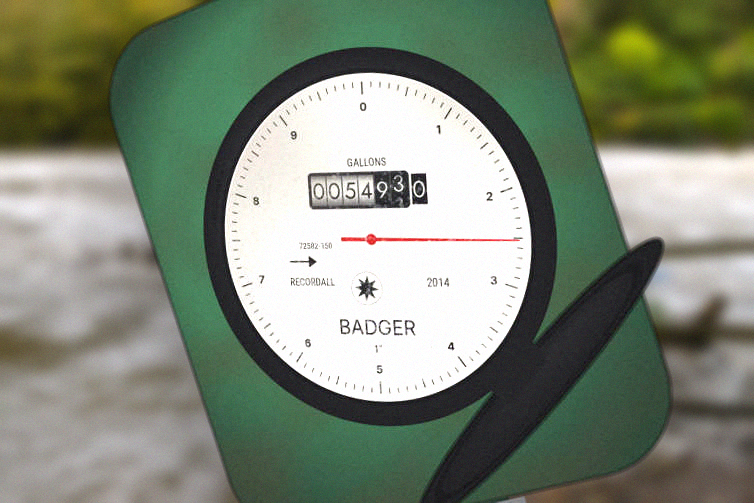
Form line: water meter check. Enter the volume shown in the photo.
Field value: 54932.5 gal
